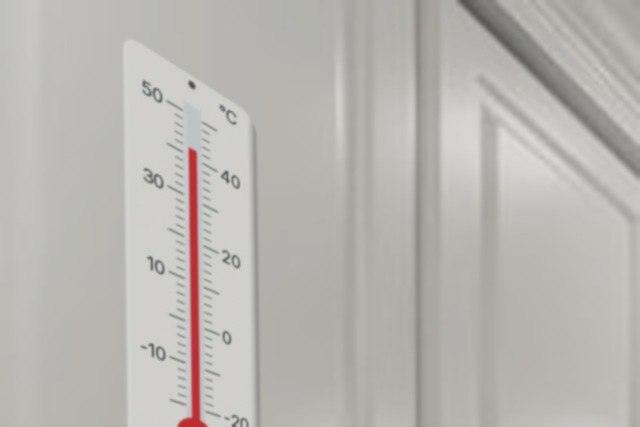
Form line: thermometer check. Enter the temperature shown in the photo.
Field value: 42 °C
